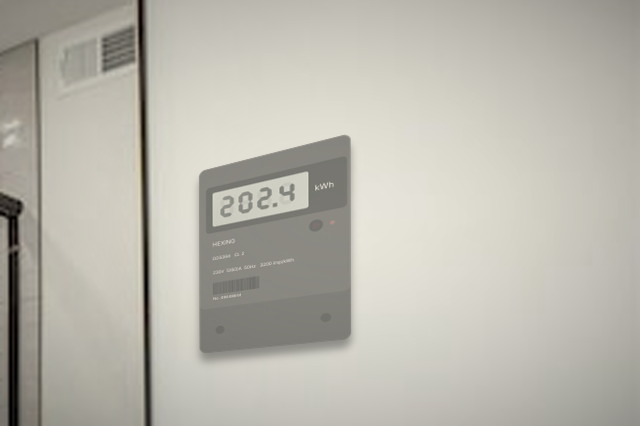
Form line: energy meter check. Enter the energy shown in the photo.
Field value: 202.4 kWh
